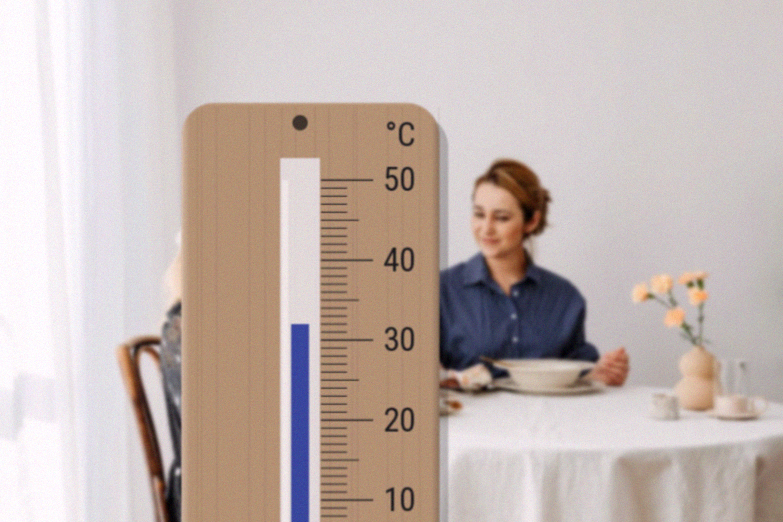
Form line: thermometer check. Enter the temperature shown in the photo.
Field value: 32 °C
